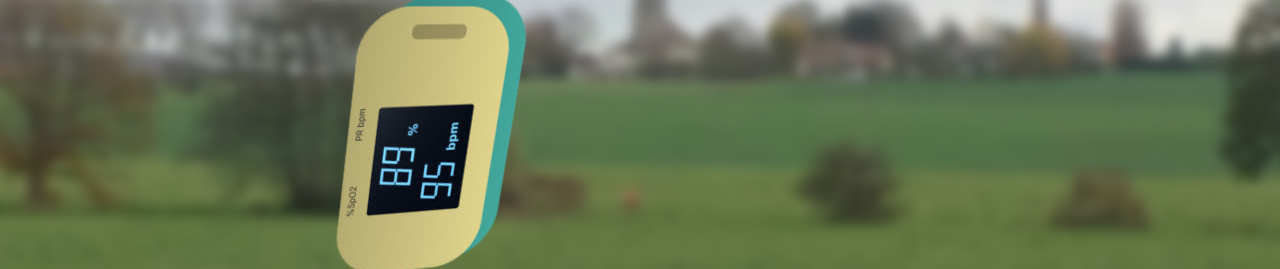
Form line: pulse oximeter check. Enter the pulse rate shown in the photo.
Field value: 95 bpm
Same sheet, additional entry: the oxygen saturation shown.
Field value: 89 %
